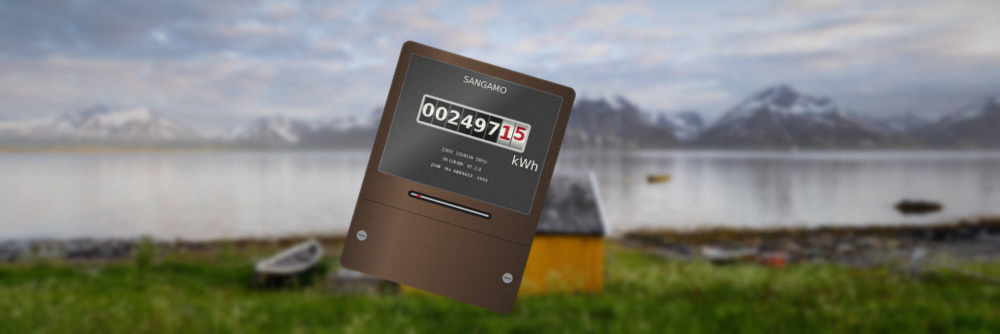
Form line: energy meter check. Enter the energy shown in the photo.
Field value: 2497.15 kWh
